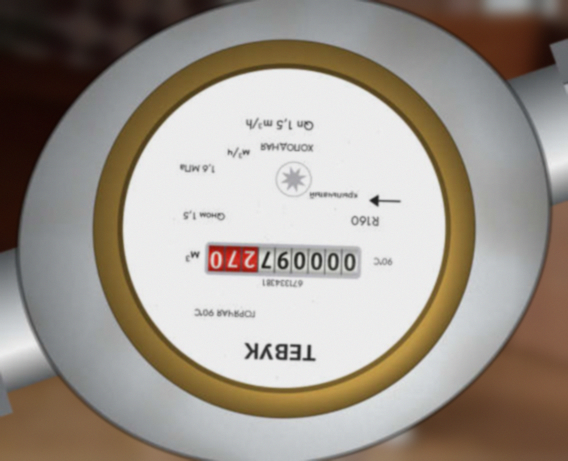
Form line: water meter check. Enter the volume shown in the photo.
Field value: 97.270 m³
